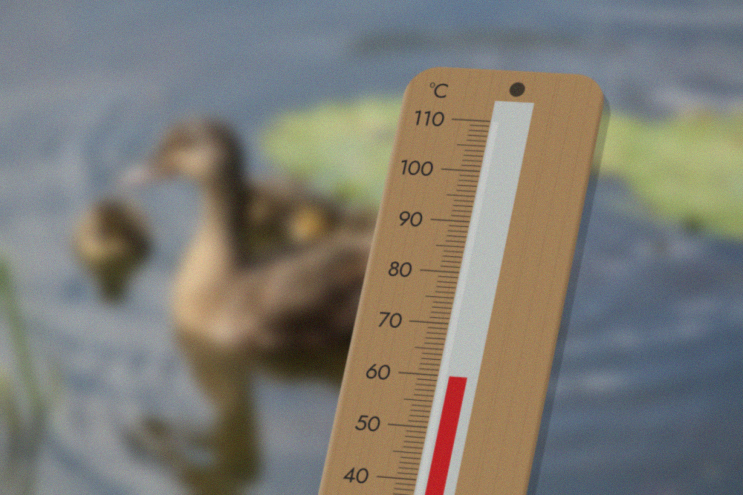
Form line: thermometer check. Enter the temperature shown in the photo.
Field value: 60 °C
